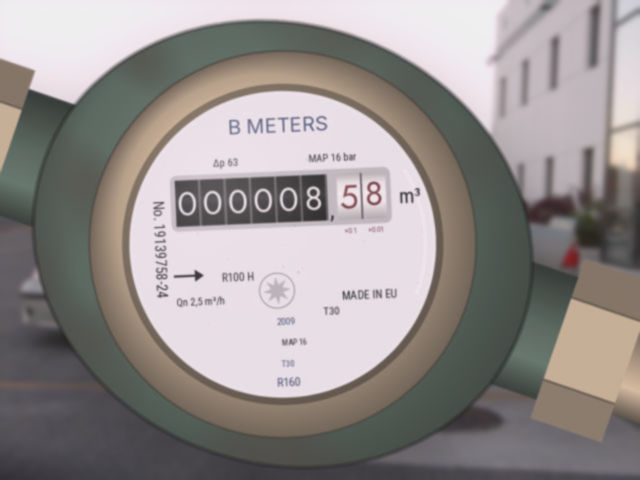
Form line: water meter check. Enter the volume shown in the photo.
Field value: 8.58 m³
